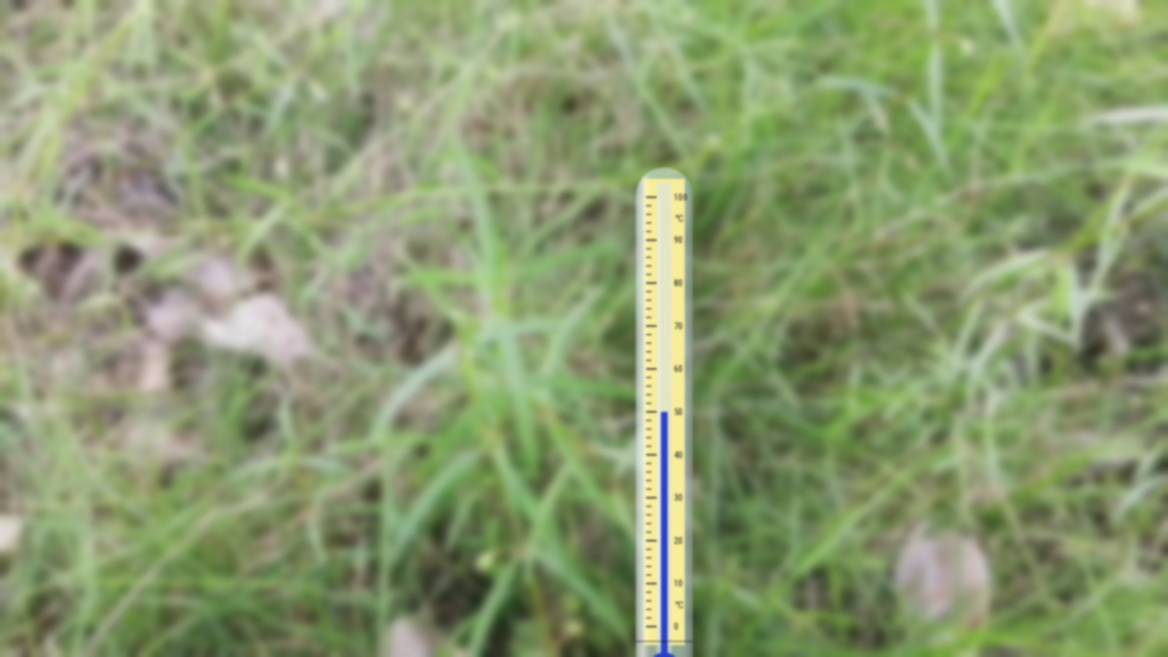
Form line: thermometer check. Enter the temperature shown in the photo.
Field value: 50 °C
